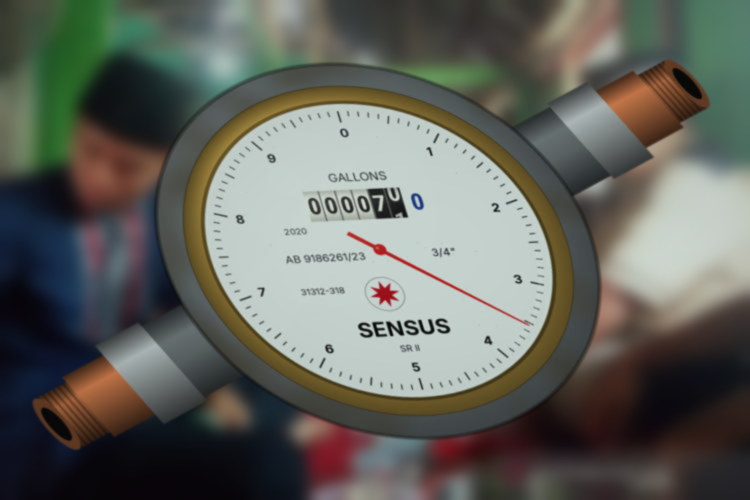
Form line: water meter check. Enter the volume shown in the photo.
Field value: 703.5 gal
